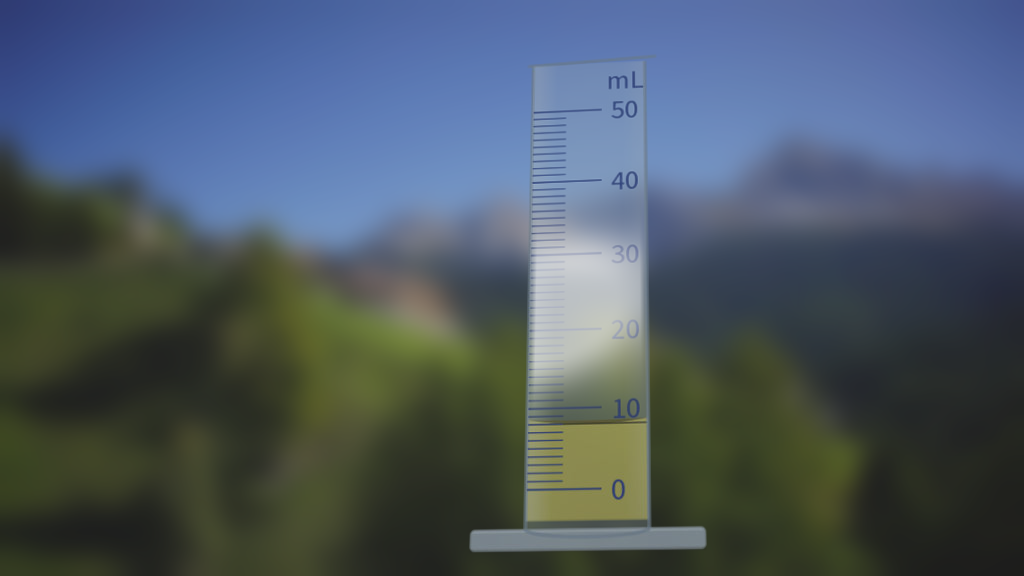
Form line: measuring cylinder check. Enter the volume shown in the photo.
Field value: 8 mL
